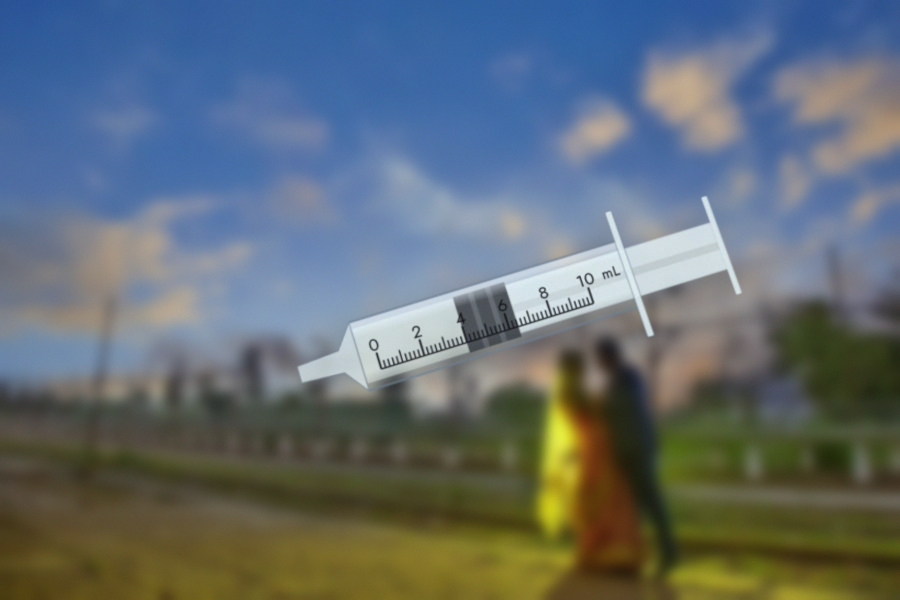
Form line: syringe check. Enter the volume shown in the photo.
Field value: 4 mL
